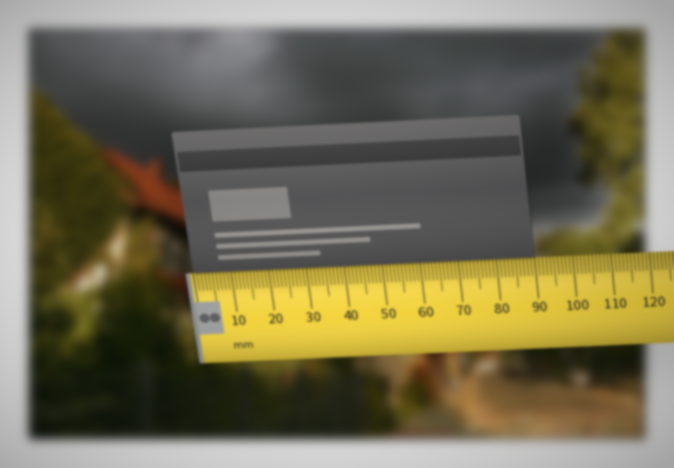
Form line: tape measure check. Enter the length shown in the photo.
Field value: 90 mm
